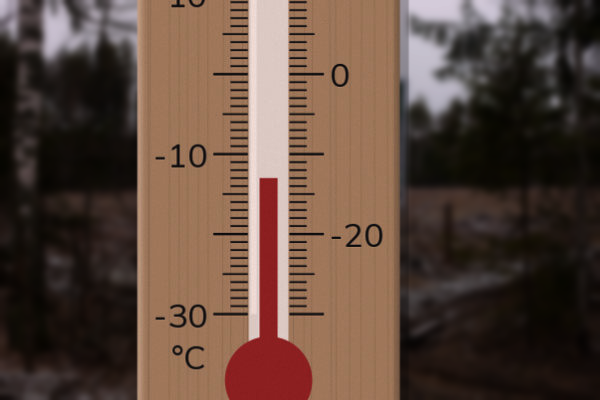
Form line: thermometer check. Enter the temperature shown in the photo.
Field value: -13 °C
